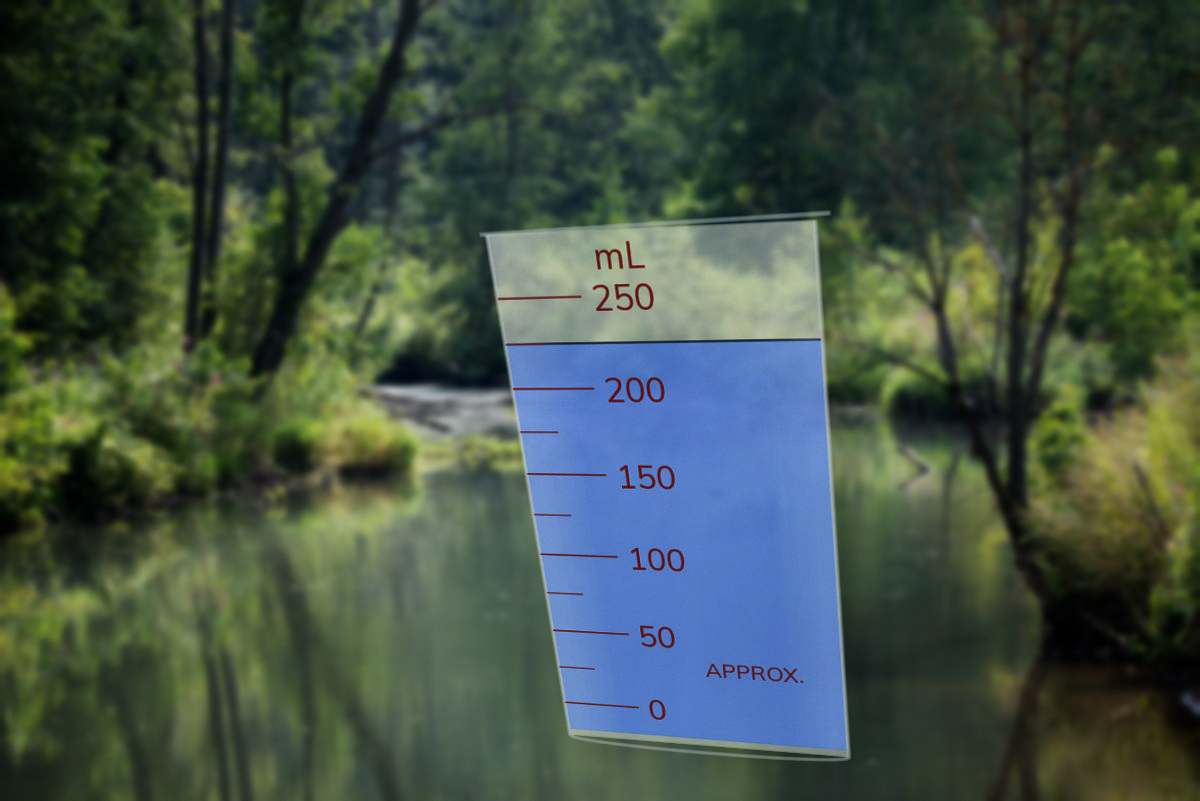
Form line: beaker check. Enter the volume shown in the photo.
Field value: 225 mL
